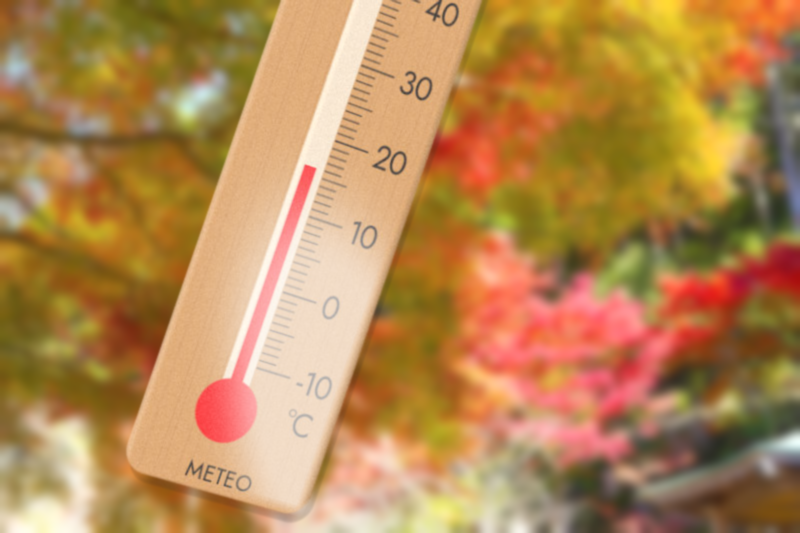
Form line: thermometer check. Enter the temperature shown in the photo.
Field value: 16 °C
